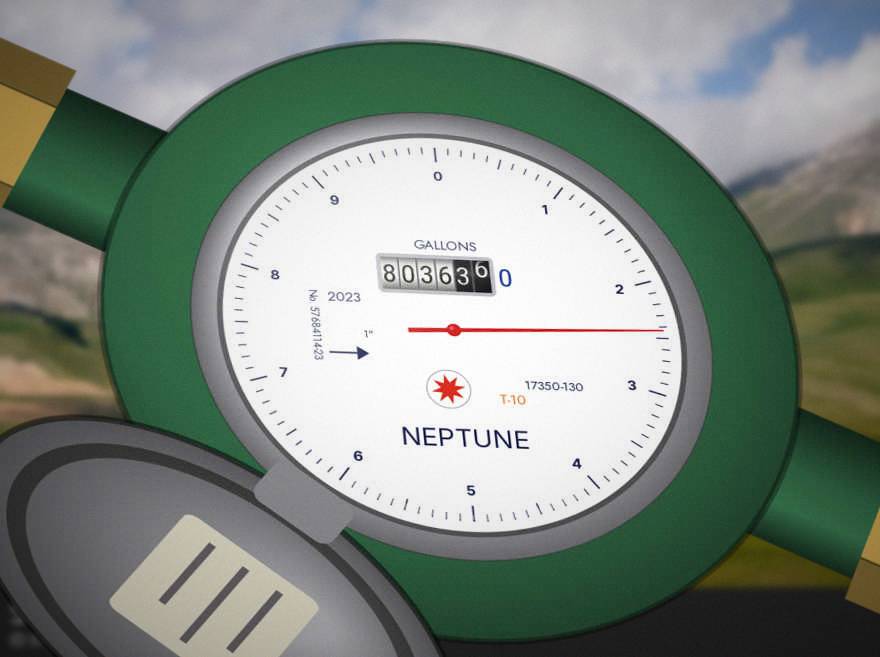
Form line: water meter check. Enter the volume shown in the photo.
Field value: 8036362.4 gal
